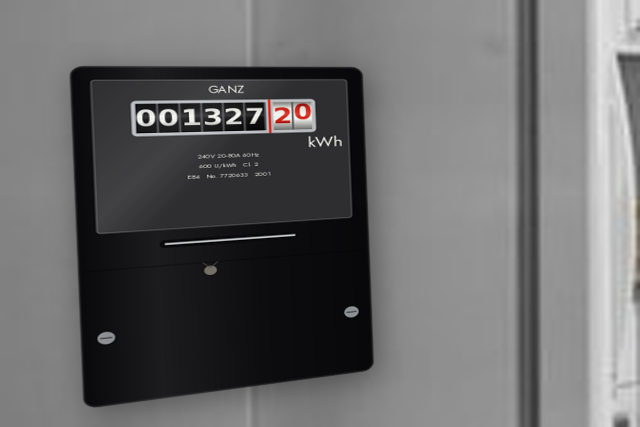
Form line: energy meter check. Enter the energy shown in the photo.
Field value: 1327.20 kWh
